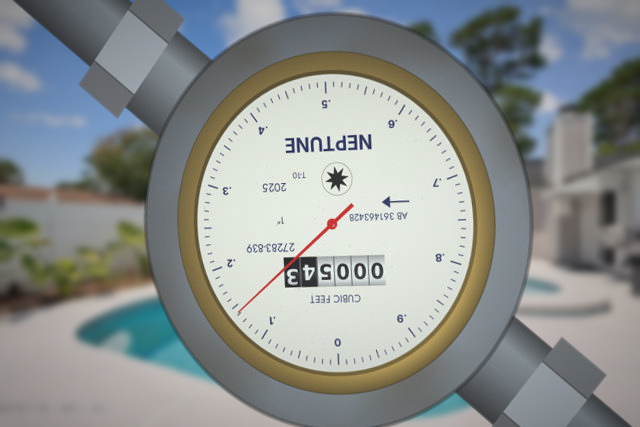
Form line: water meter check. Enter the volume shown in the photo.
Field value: 543.14 ft³
